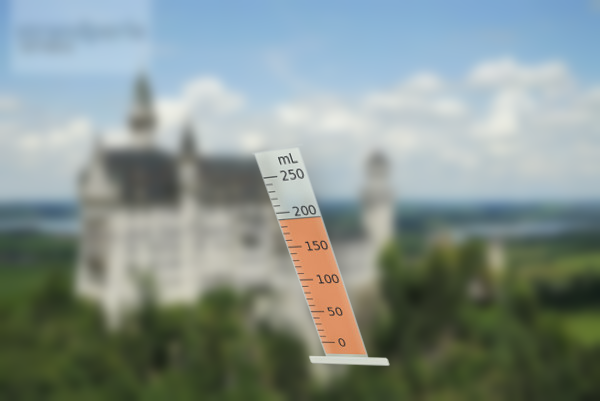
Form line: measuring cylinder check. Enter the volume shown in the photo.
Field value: 190 mL
